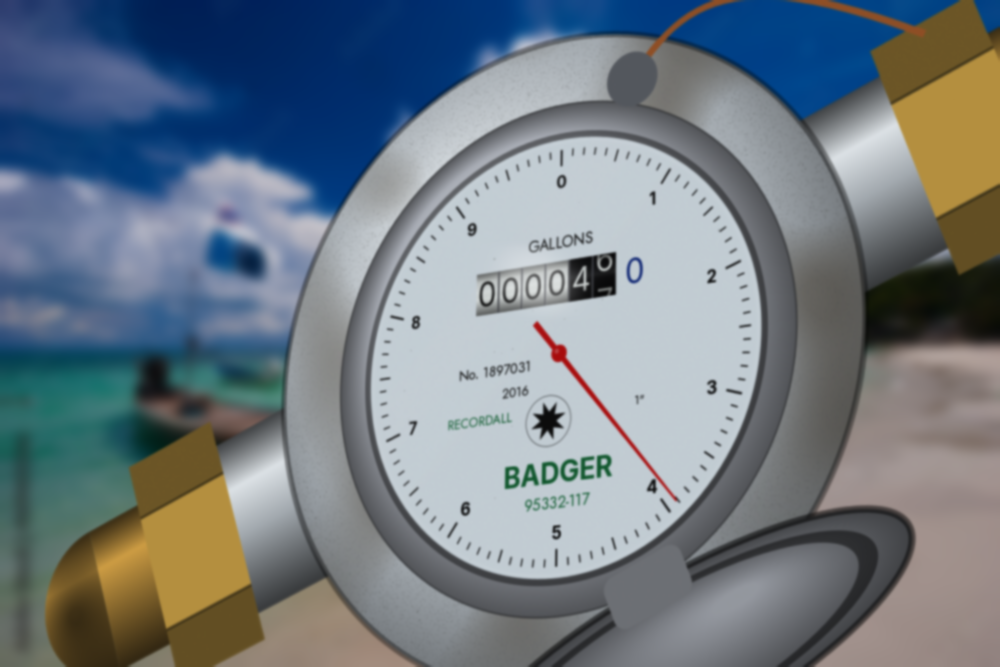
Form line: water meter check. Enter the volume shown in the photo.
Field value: 463.9 gal
